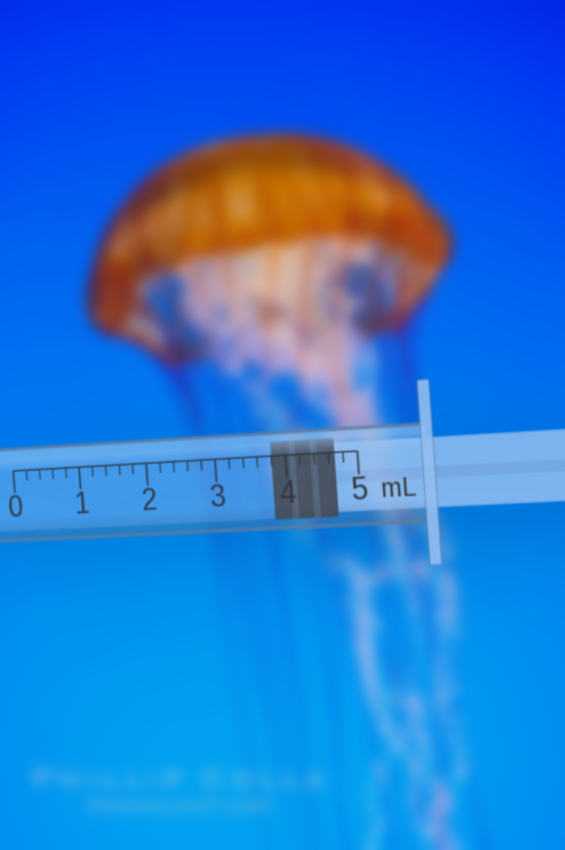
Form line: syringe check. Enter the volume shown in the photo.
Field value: 3.8 mL
